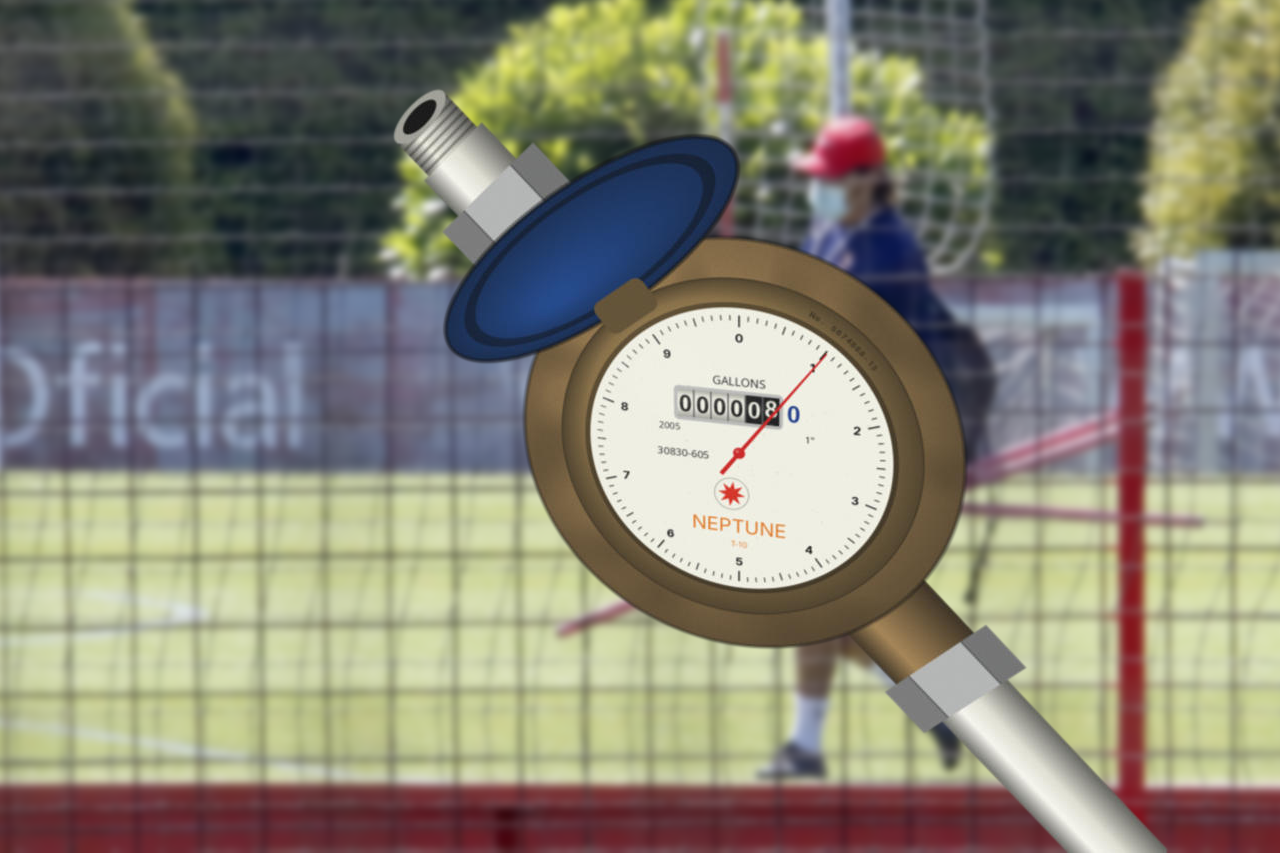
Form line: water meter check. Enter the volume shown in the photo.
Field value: 81.0 gal
